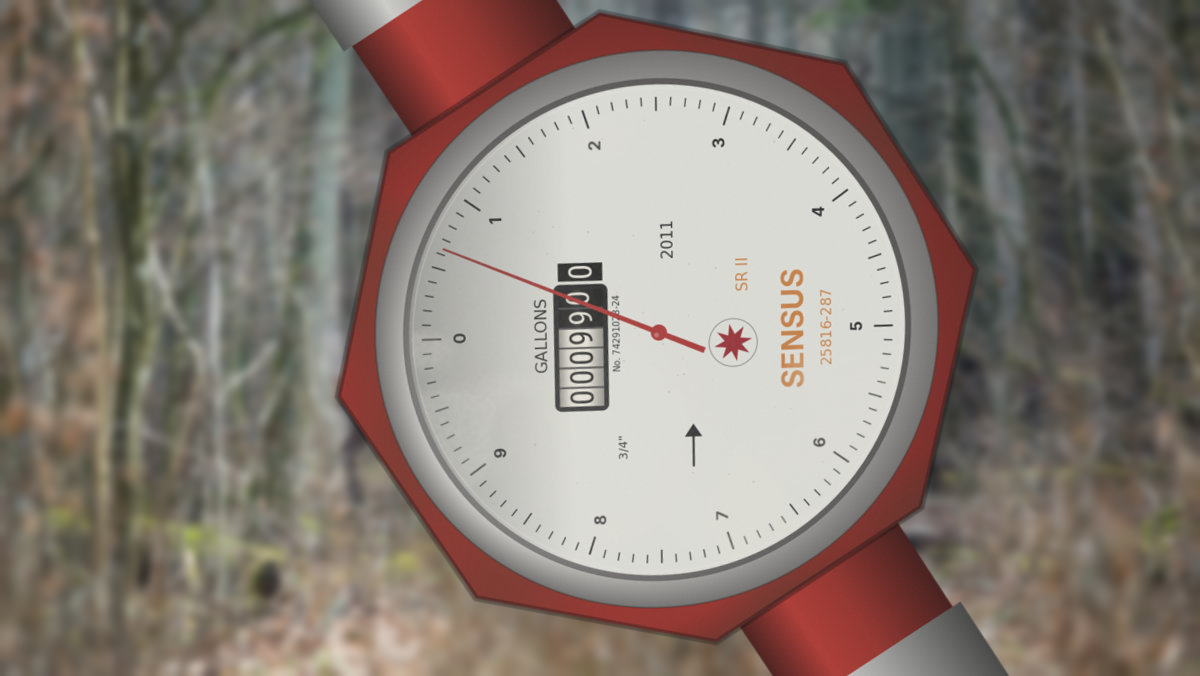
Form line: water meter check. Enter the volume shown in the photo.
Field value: 9900.6 gal
